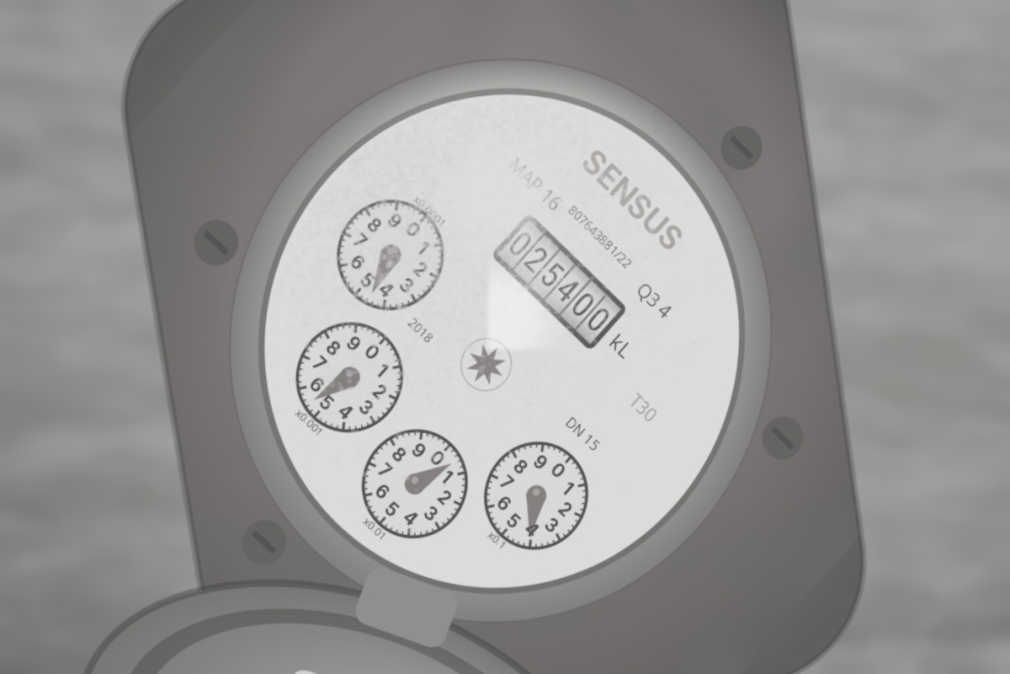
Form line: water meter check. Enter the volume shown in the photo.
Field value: 25400.4054 kL
